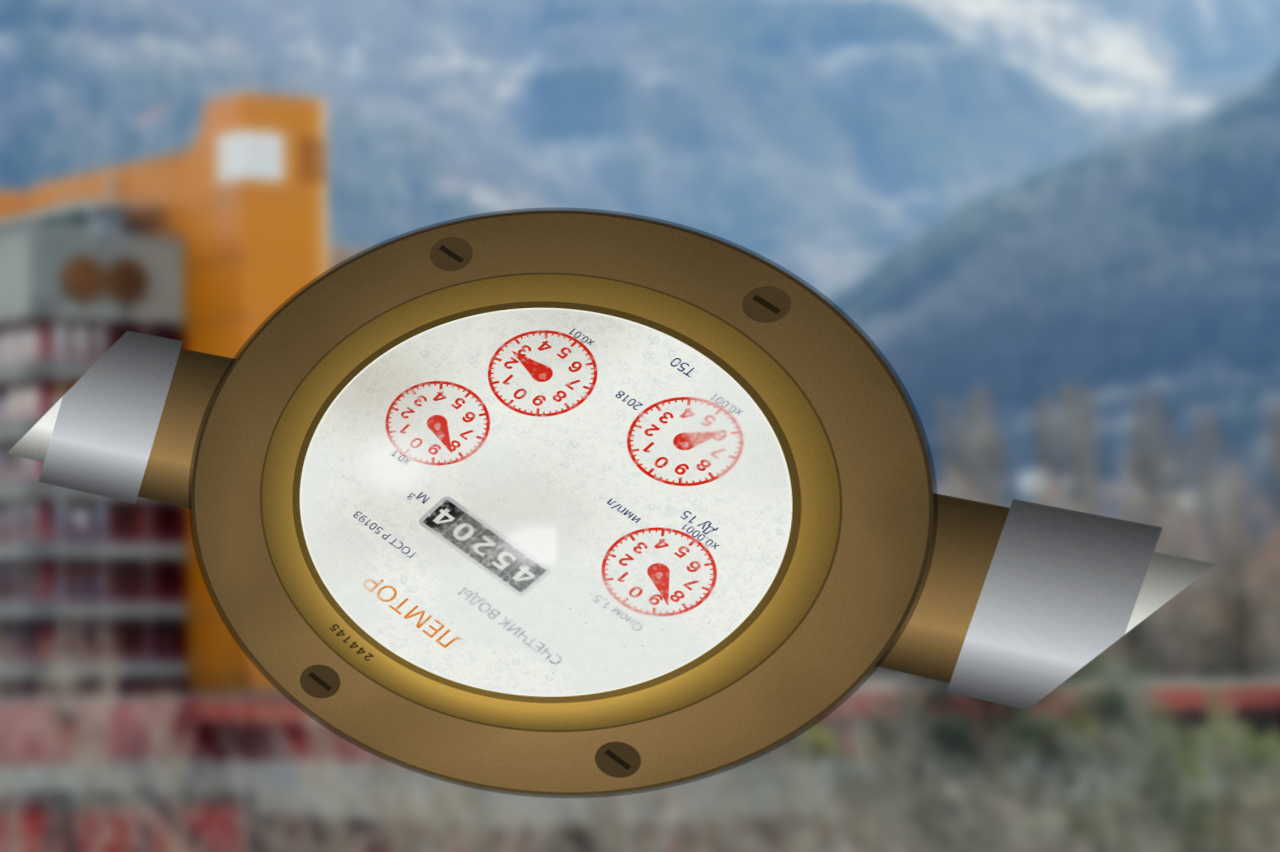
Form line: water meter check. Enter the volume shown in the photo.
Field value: 45204.8258 m³
